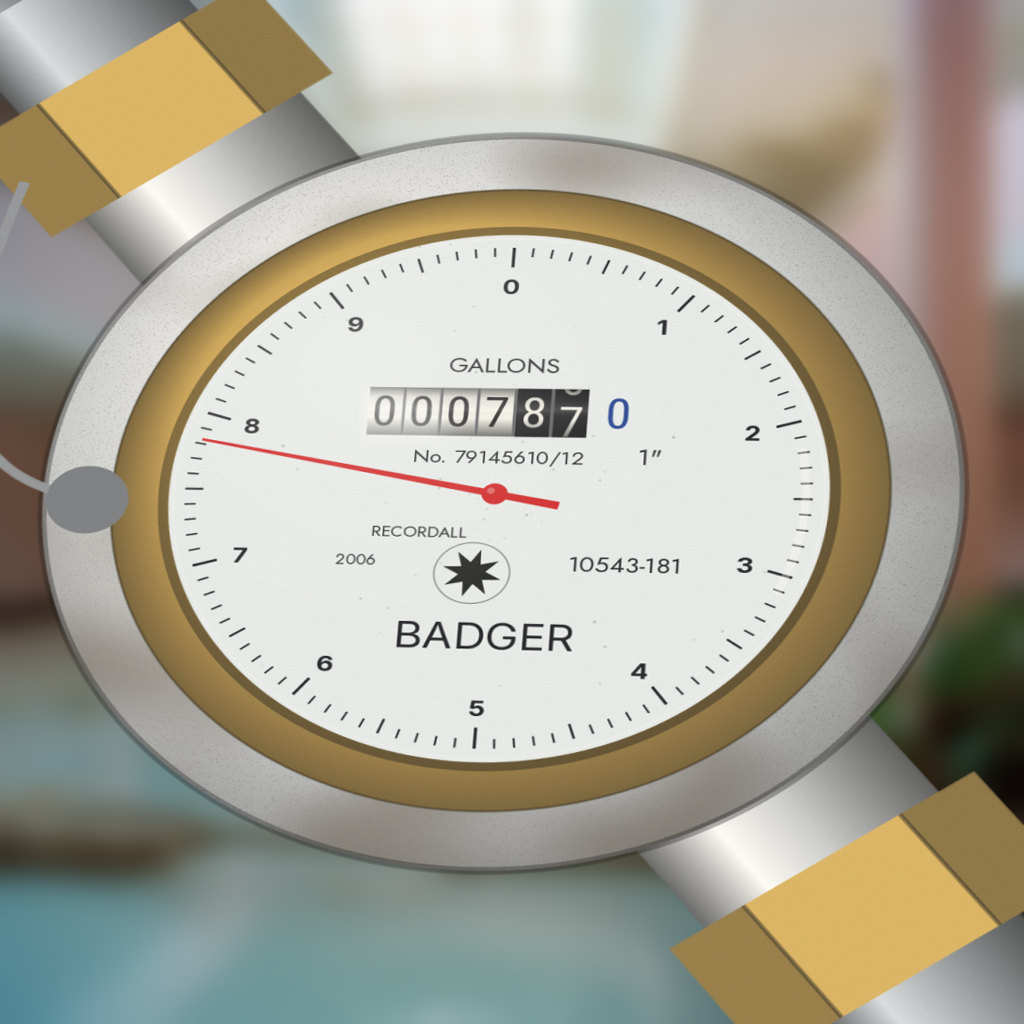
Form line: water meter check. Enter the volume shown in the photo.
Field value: 7867.8 gal
